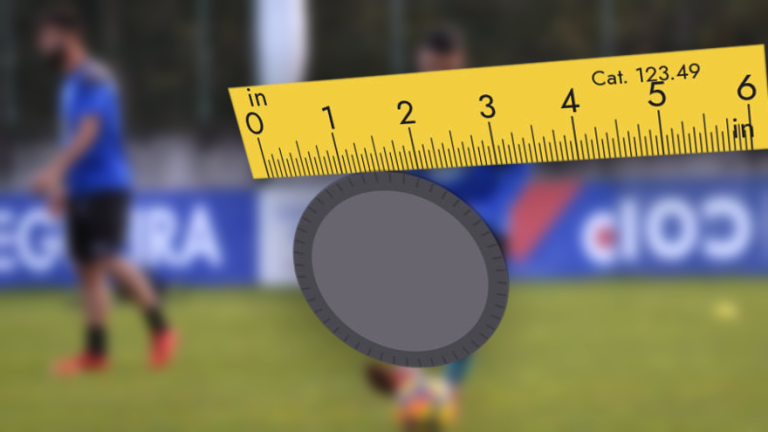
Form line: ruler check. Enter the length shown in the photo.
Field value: 2.875 in
